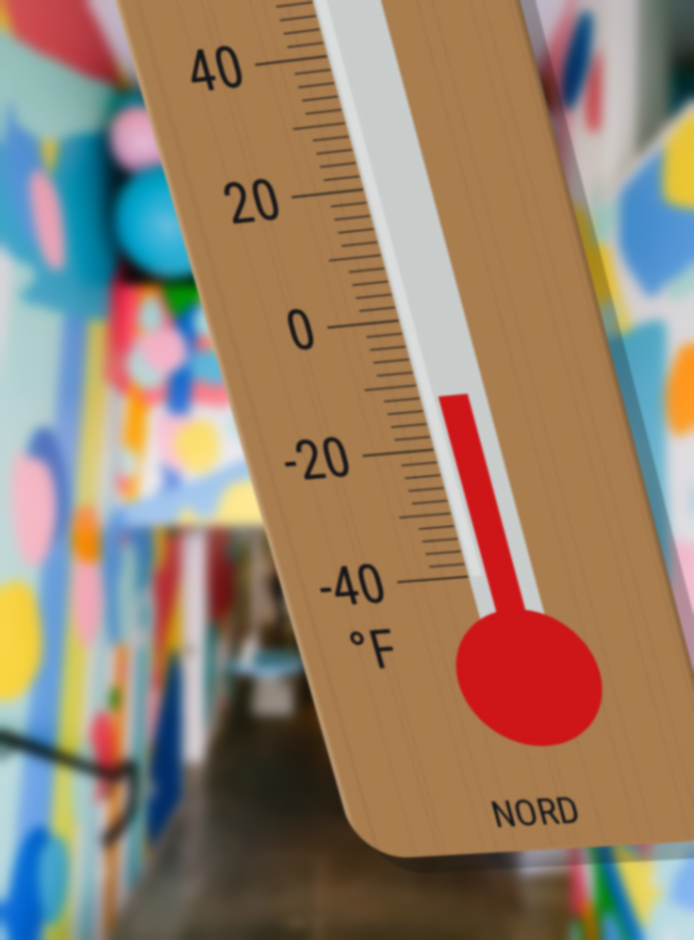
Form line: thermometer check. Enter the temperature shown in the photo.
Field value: -12 °F
